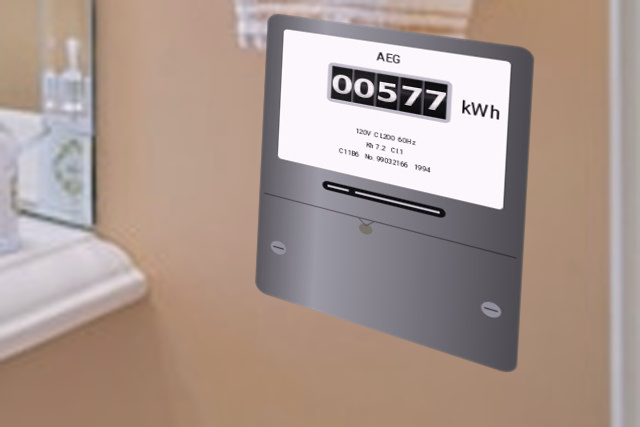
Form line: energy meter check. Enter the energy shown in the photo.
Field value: 577 kWh
